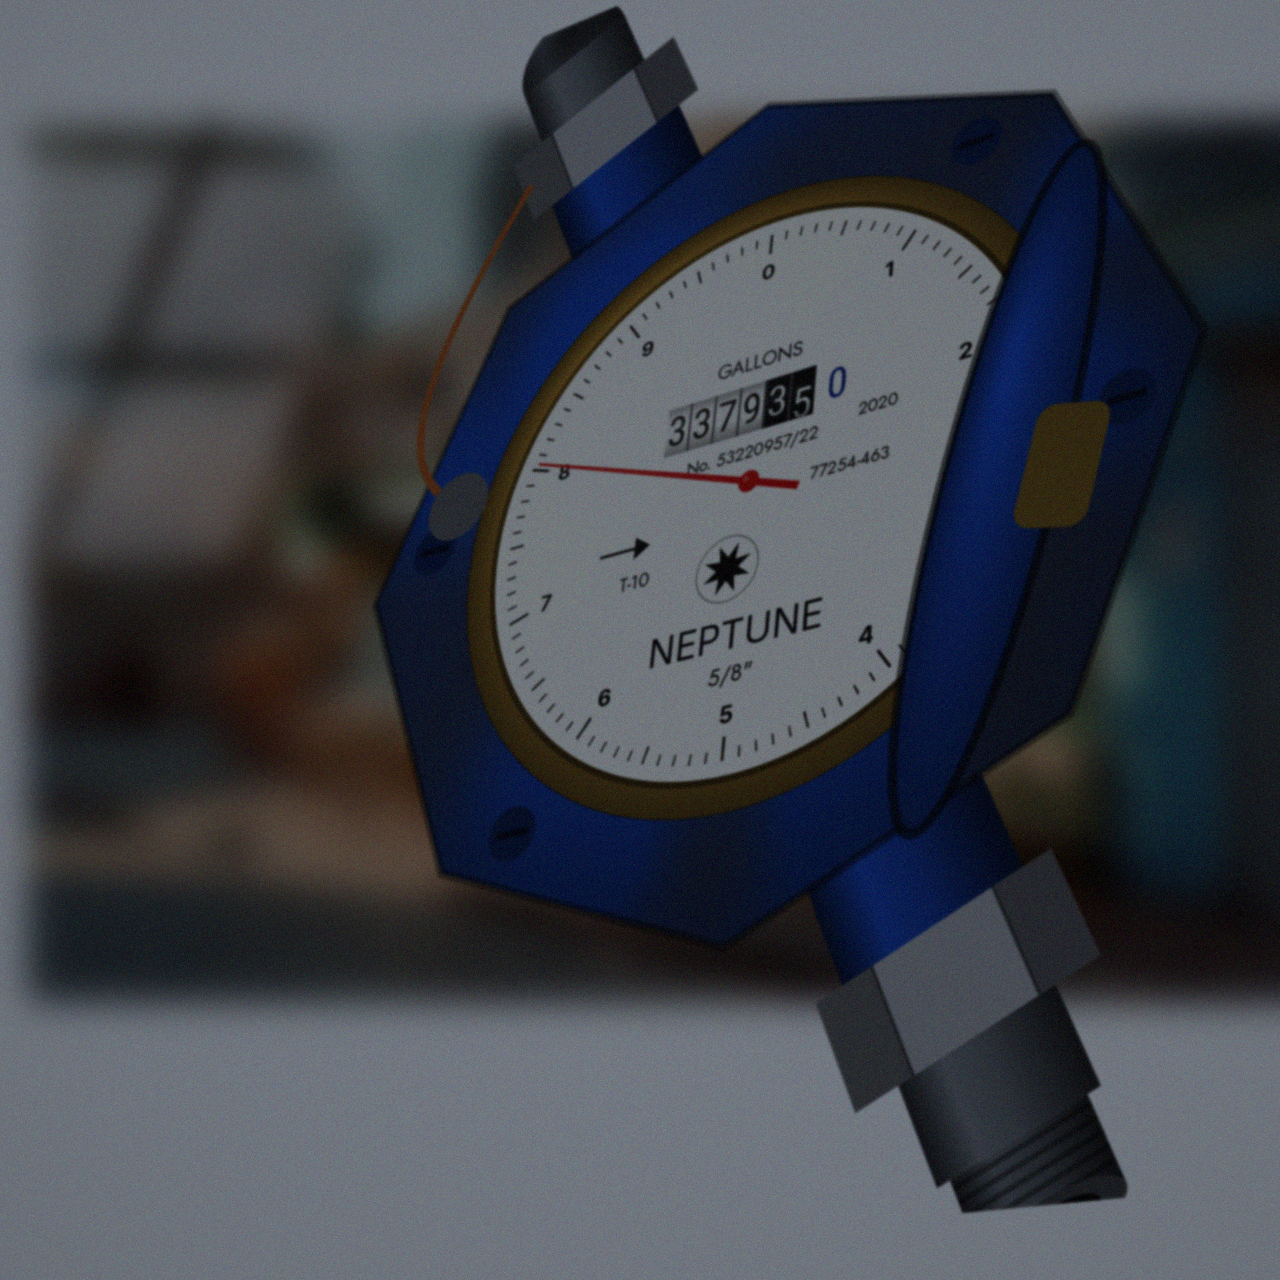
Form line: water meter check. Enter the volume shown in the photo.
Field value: 3379348.0 gal
